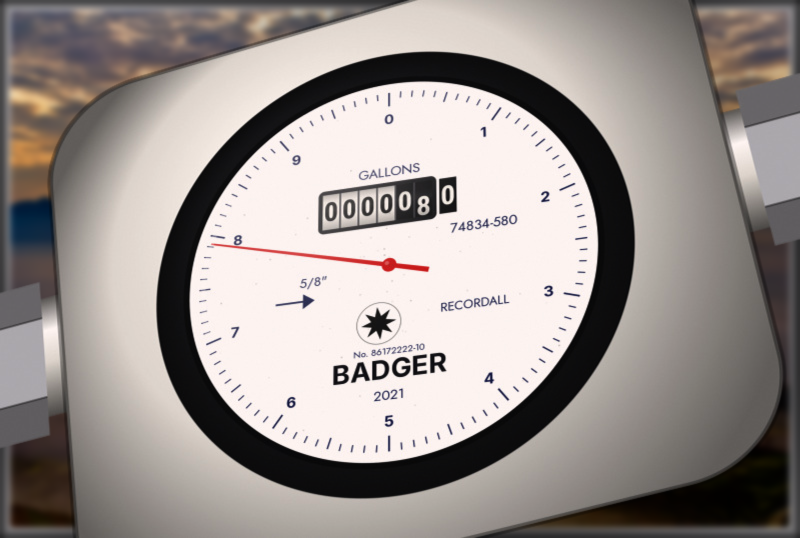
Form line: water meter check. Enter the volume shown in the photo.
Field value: 77.9 gal
